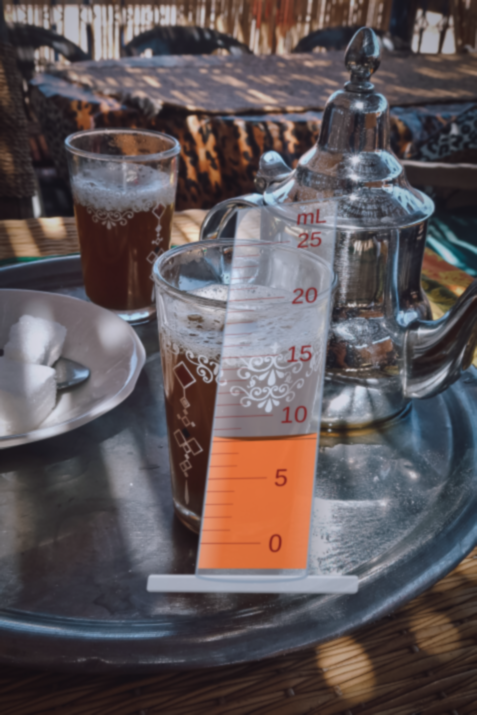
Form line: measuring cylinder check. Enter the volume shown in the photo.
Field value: 8 mL
